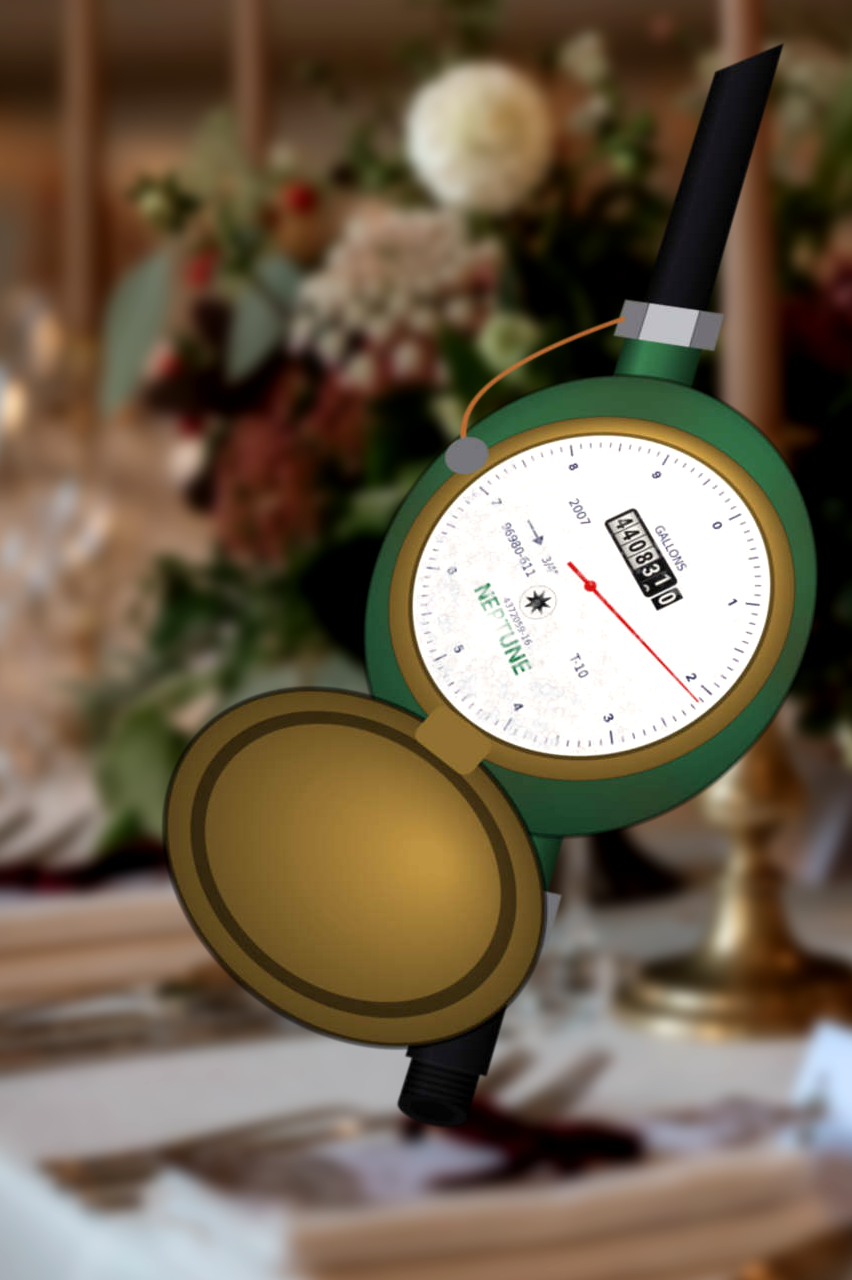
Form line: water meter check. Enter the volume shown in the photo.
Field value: 4408312.1 gal
